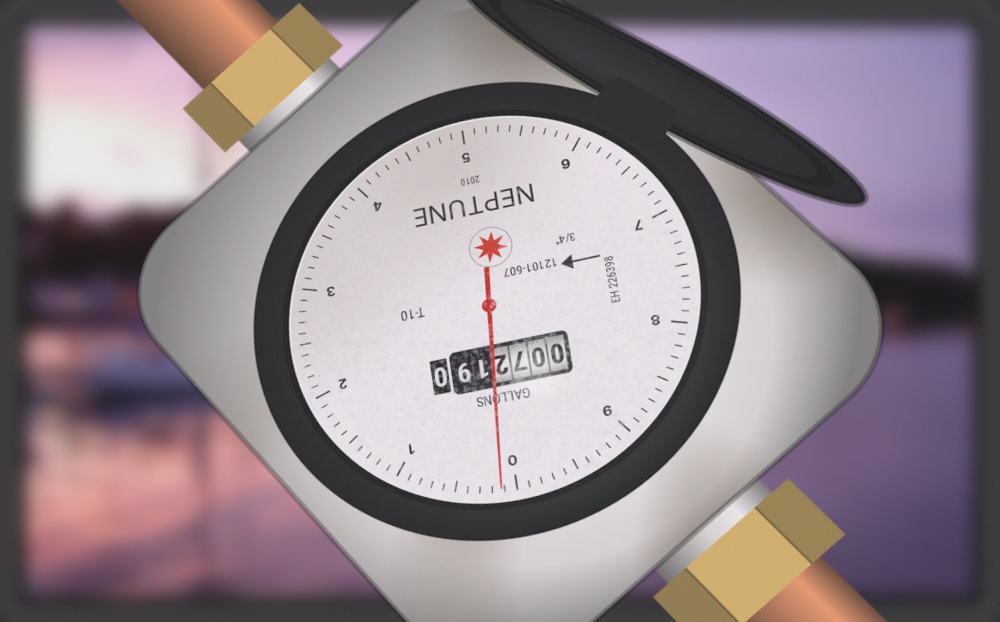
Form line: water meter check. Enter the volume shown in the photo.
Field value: 72190.1 gal
